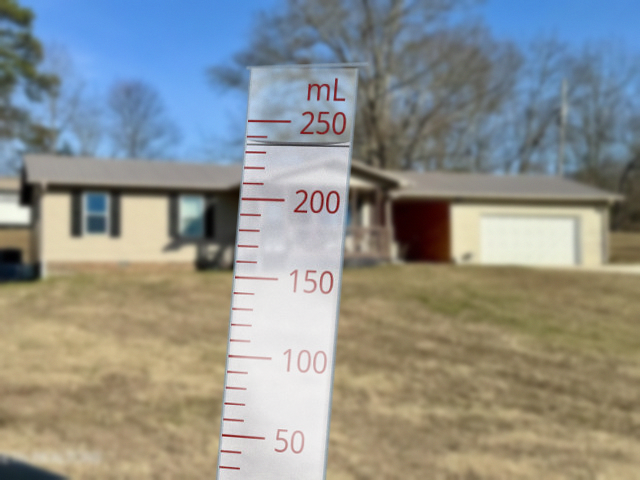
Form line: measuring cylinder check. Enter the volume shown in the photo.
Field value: 235 mL
